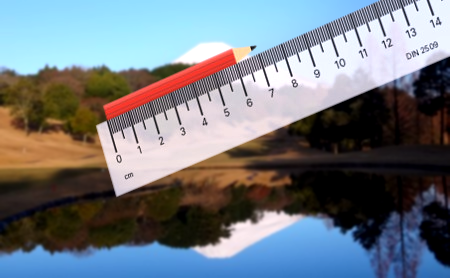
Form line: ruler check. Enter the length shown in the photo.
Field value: 7 cm
